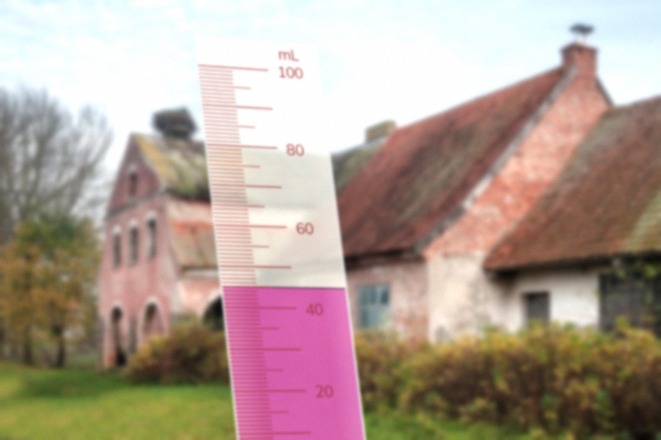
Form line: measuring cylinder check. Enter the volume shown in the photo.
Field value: 45 mL
